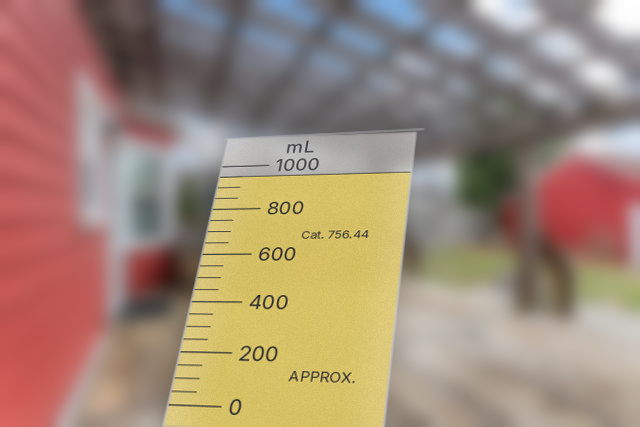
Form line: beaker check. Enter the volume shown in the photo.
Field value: 950 mL
